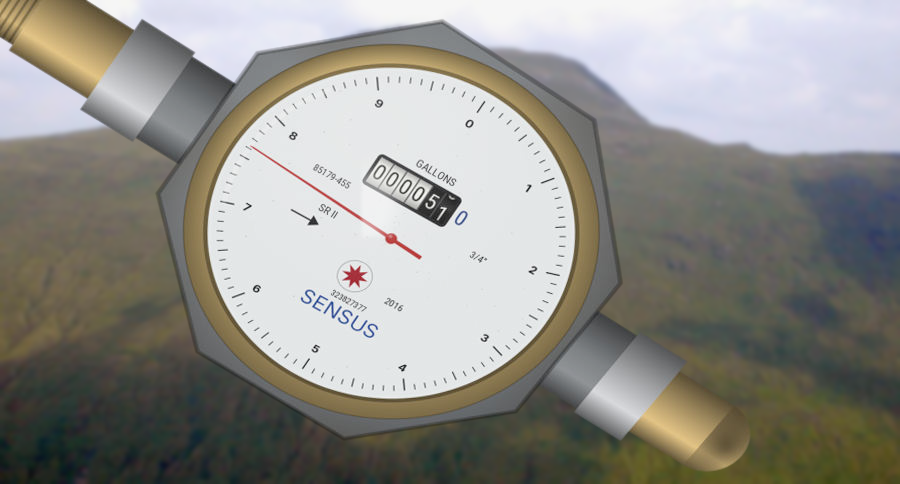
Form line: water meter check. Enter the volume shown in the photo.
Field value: 507.6 gal
